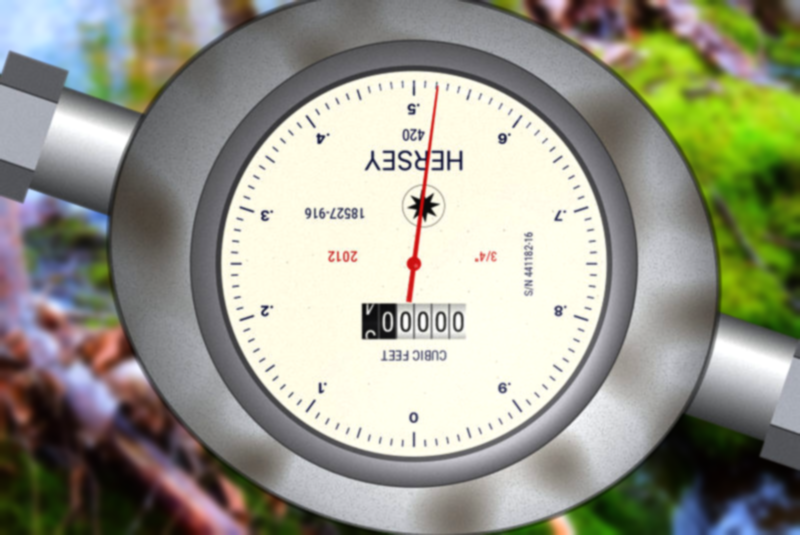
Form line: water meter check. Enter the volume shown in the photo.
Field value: 3.52 ft³
